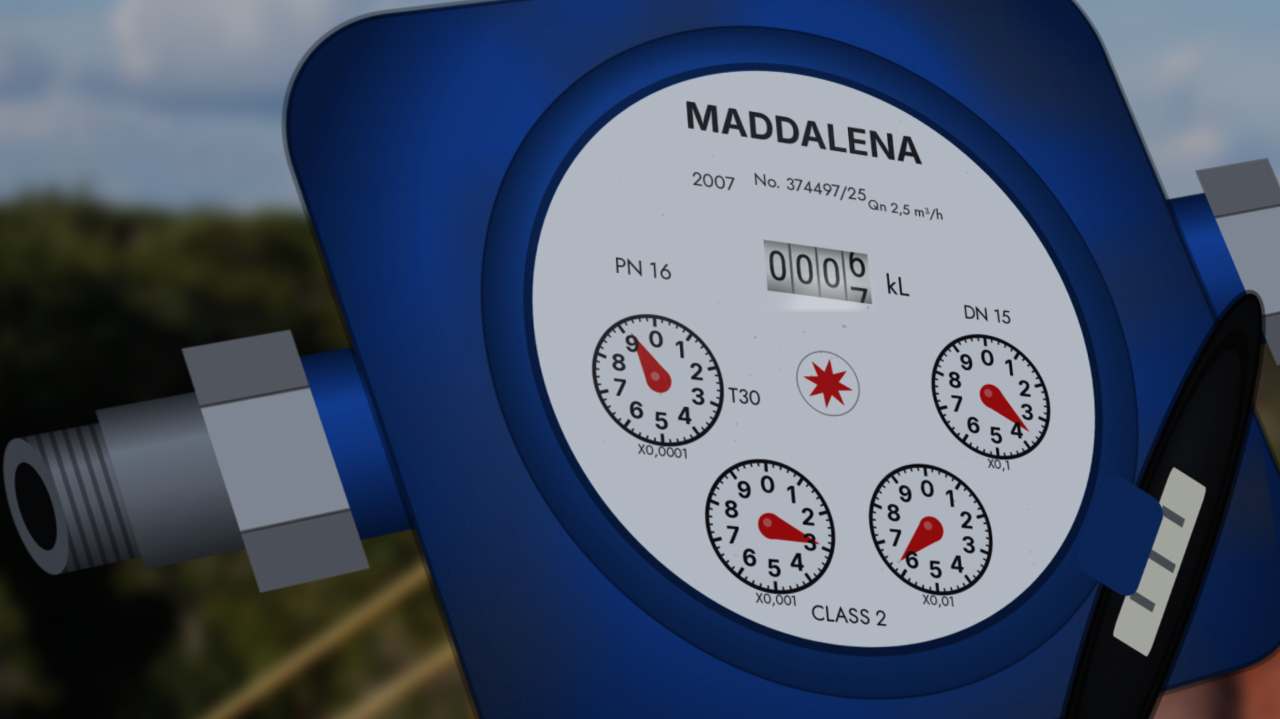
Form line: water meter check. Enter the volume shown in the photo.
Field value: 6.3629 kL
